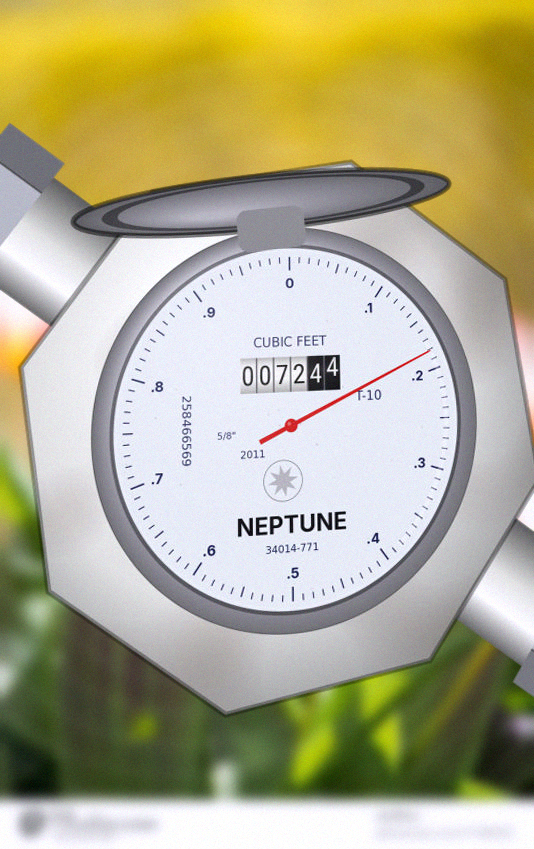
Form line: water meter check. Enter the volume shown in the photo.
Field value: 7244.18 ft³
